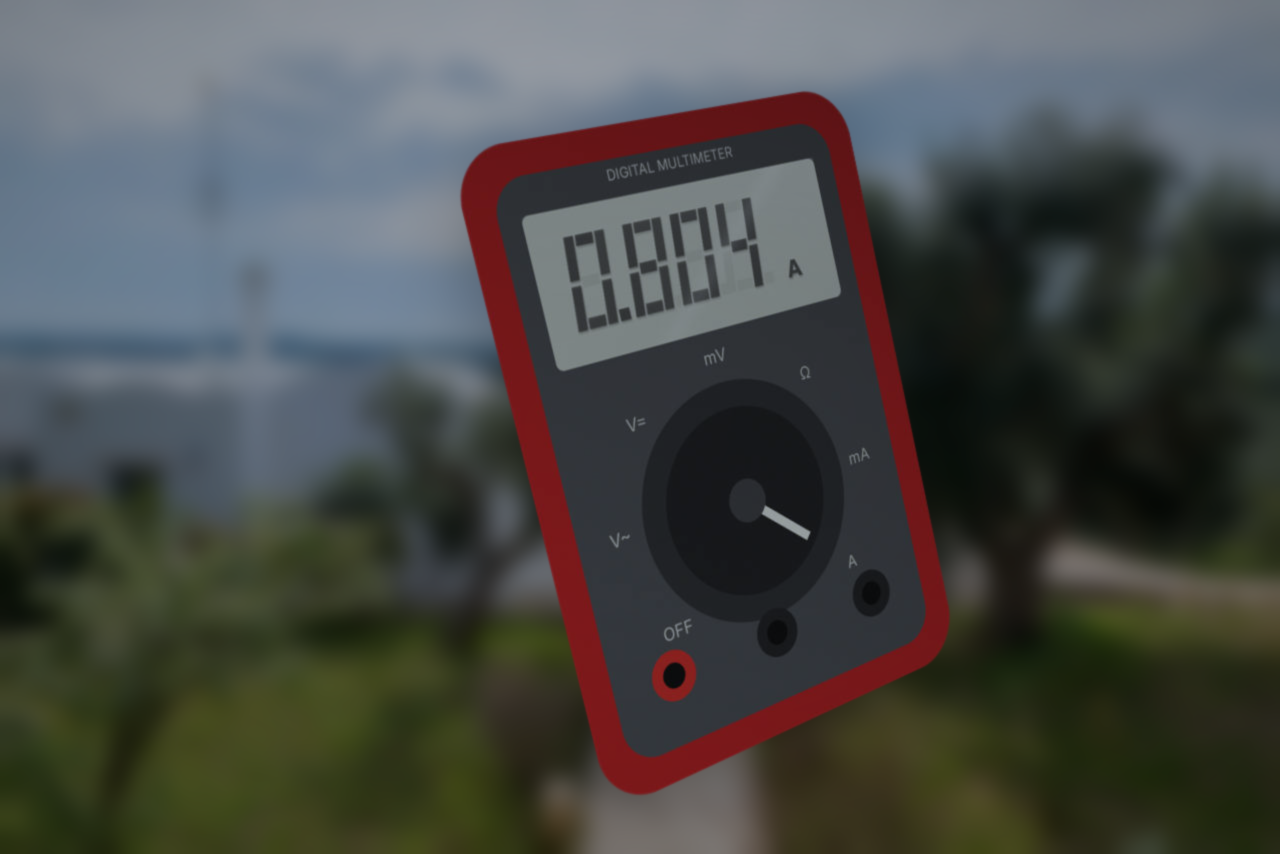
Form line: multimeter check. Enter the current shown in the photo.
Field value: 0.804 A
